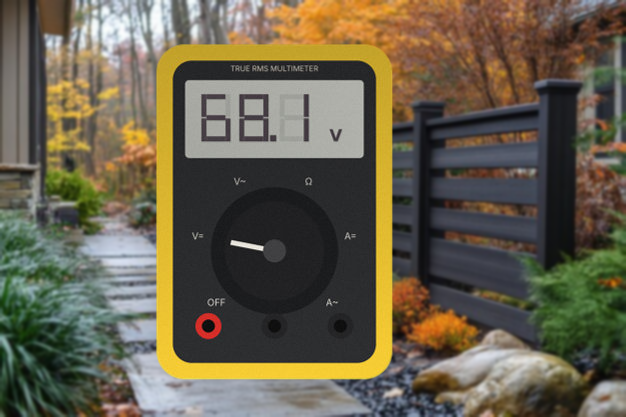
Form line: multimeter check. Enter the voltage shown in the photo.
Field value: 68.1 V
